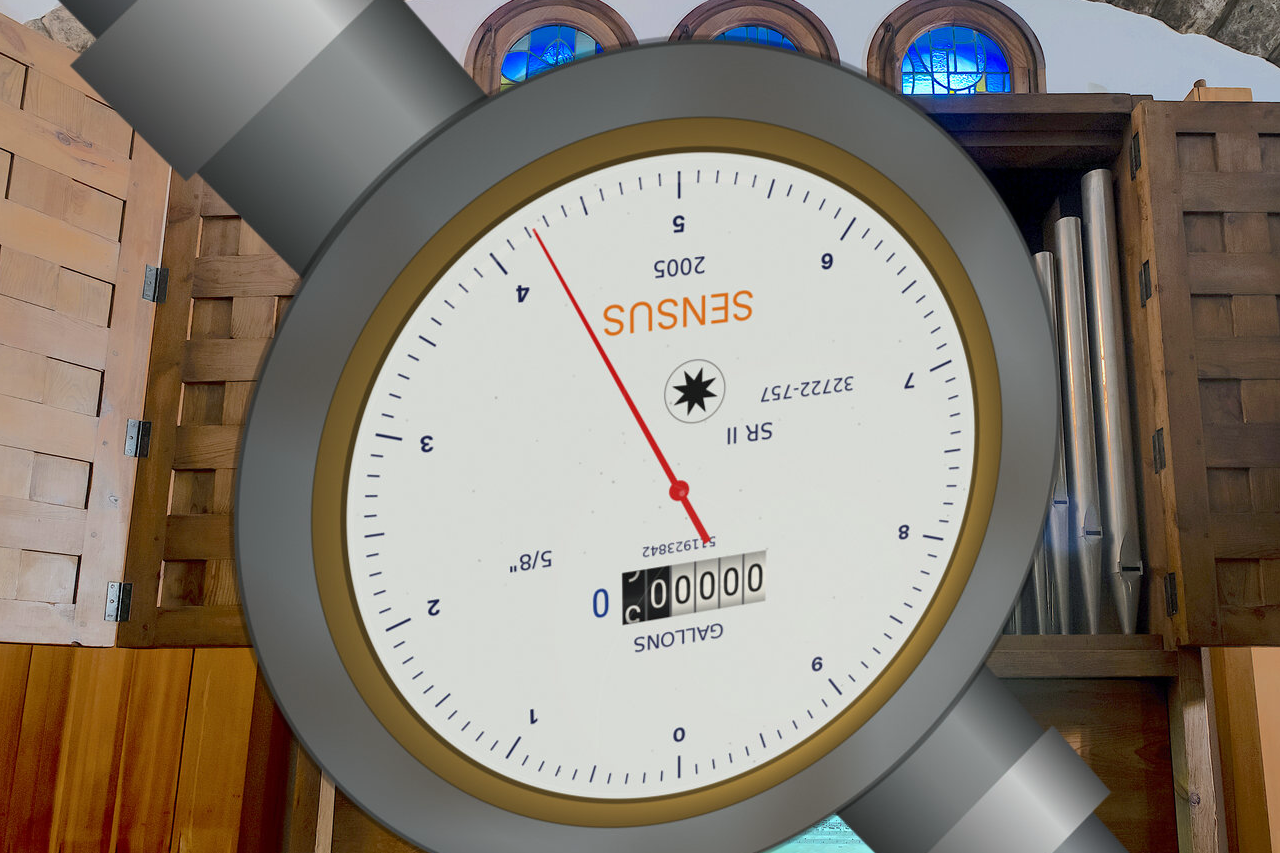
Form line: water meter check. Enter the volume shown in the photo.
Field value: 54.2 gal
